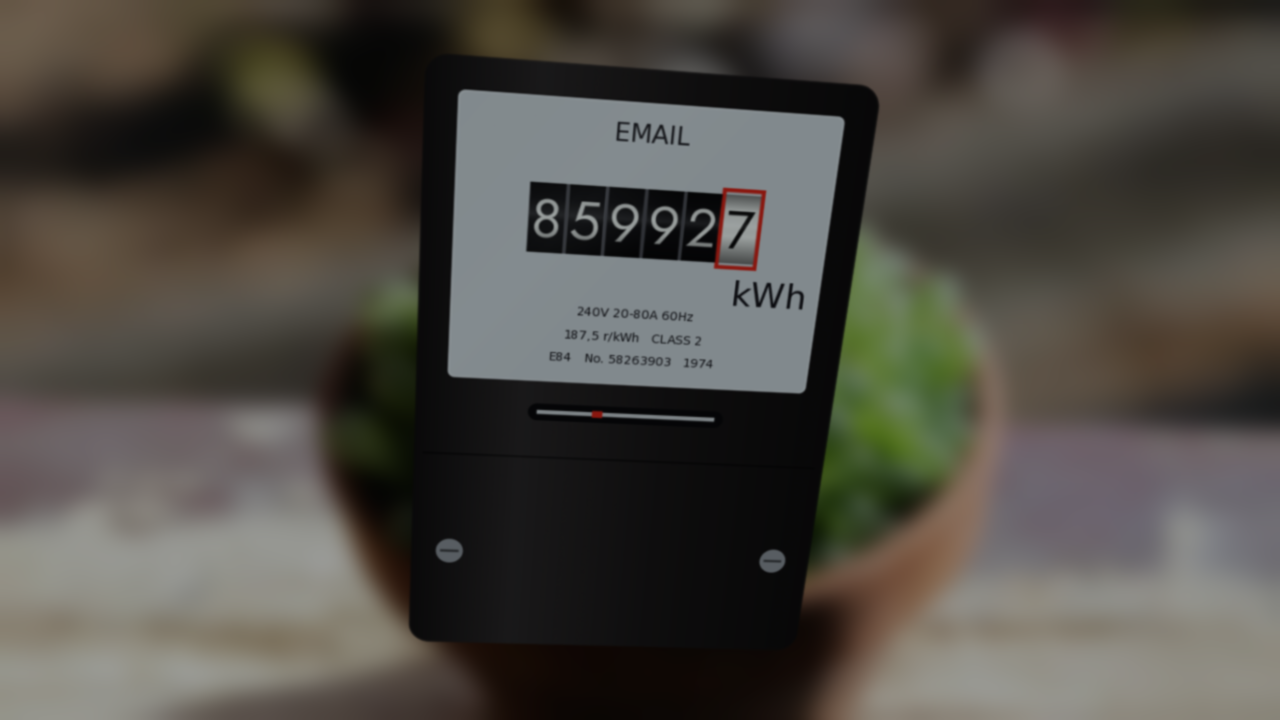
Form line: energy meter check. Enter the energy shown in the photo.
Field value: 85992.7 kWh
